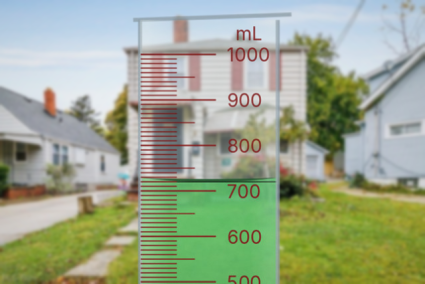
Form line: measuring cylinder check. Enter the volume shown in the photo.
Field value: 720 mL
